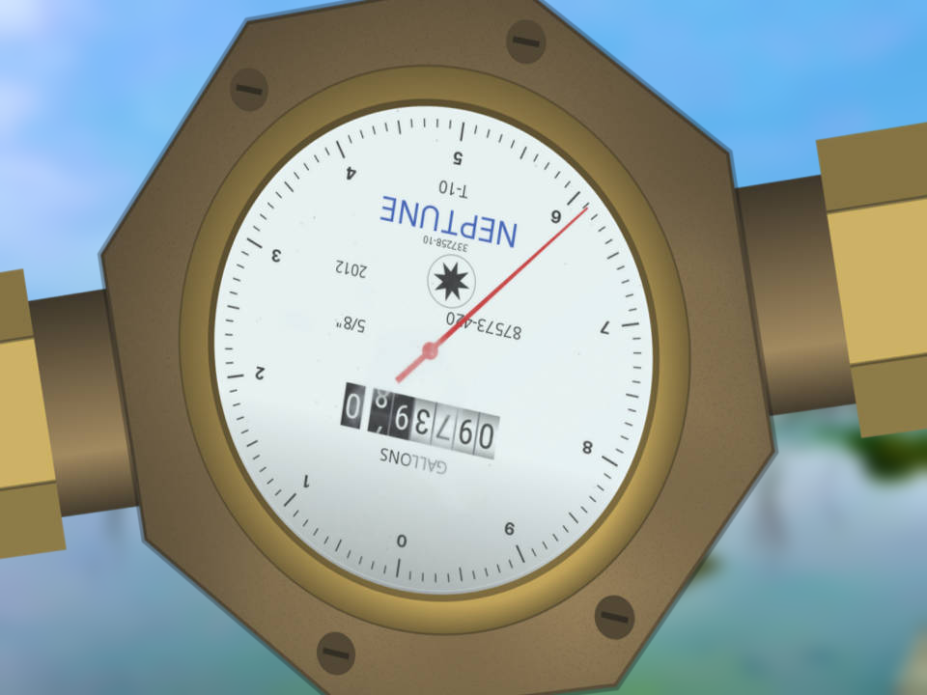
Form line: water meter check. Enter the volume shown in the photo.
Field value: 973976.1 gal
